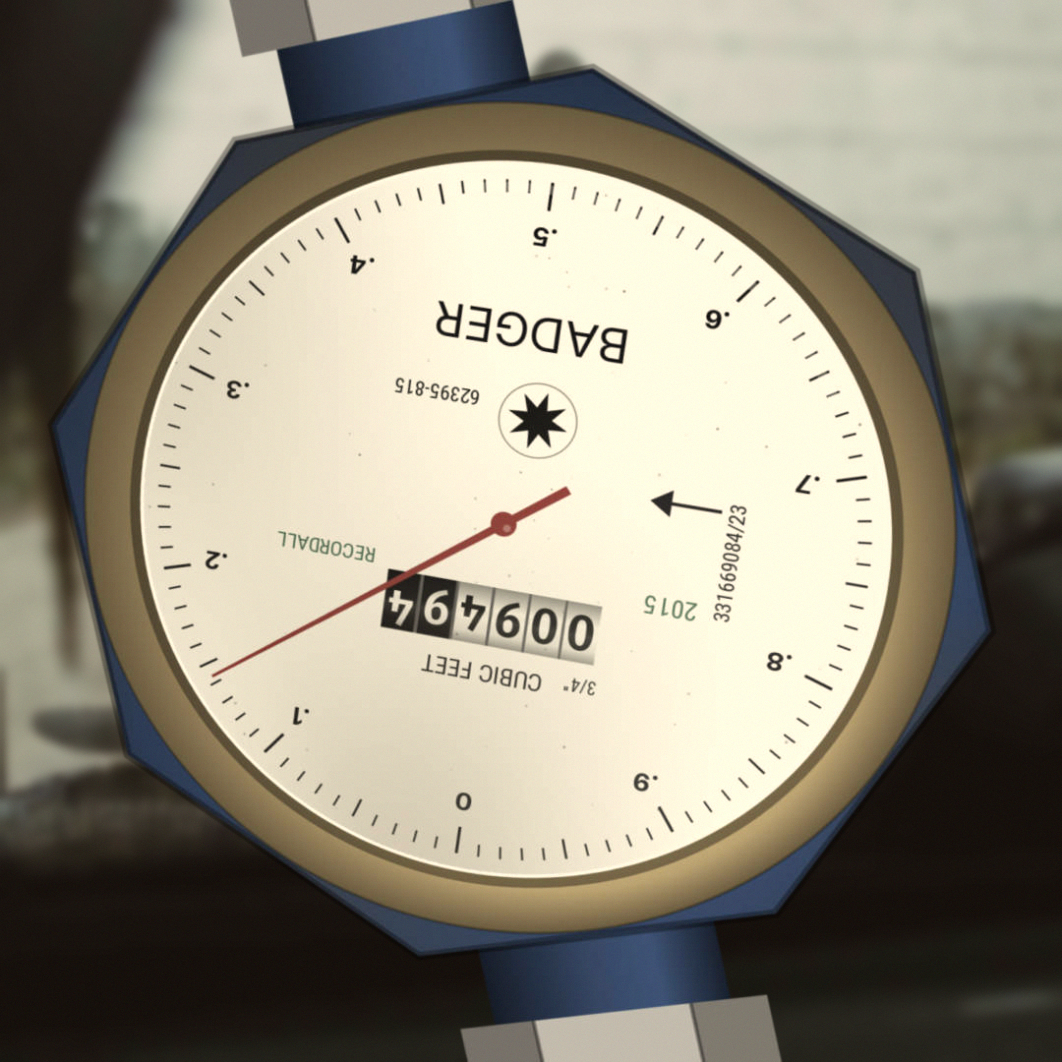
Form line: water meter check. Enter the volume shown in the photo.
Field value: 9494.14 ft³
